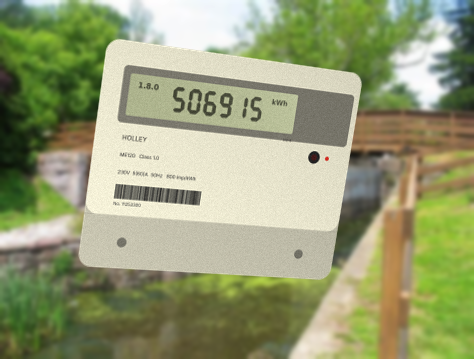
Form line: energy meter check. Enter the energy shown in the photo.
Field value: 506915 kWh
